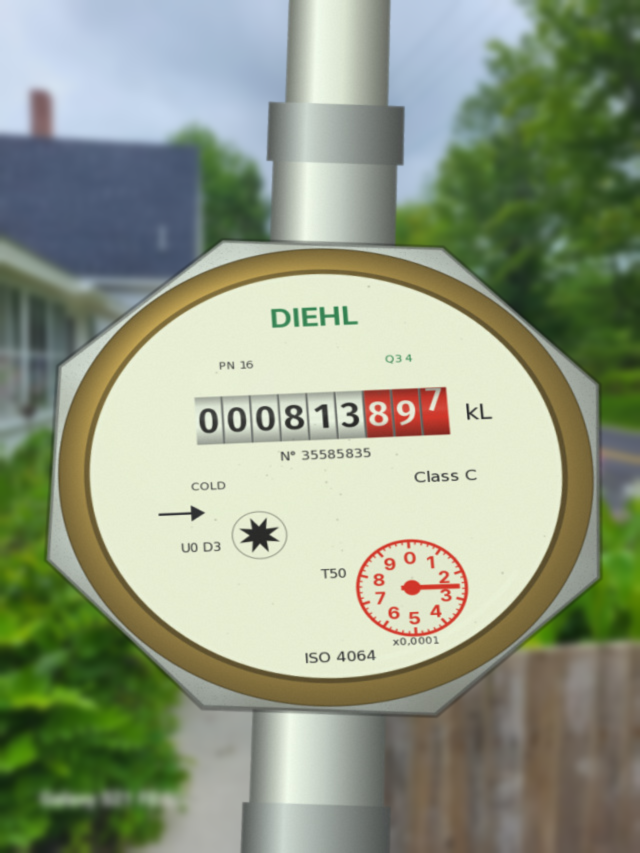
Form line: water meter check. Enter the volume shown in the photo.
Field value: 813.8972 kL
